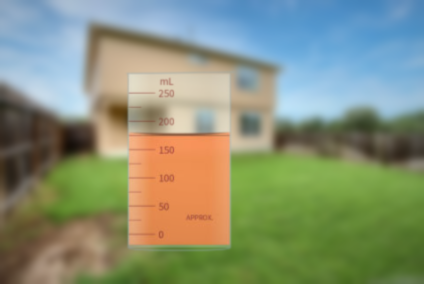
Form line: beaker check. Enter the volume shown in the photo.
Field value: 175 mL
